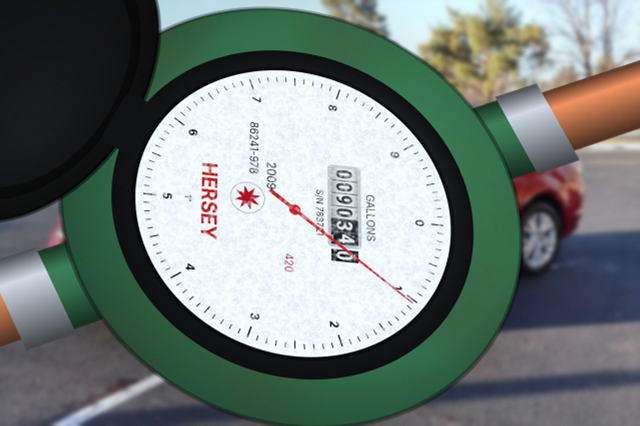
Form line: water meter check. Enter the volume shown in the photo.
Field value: 90341.0 gal
